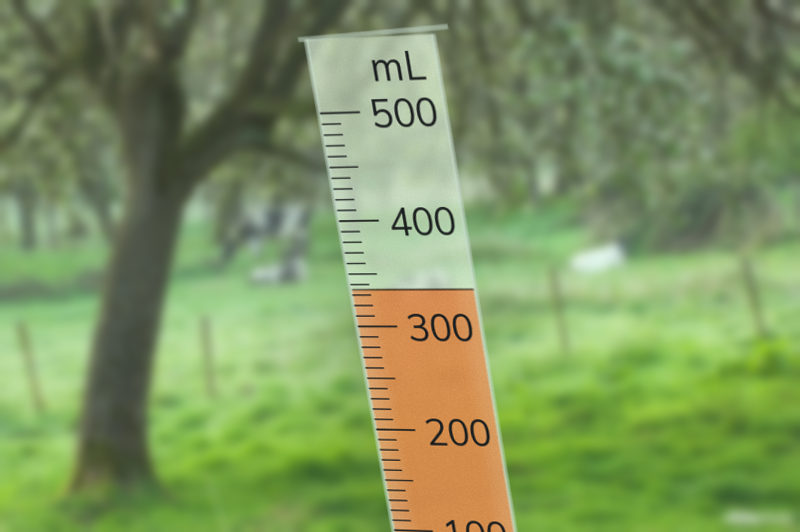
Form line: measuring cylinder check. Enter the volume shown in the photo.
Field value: 335 mL
